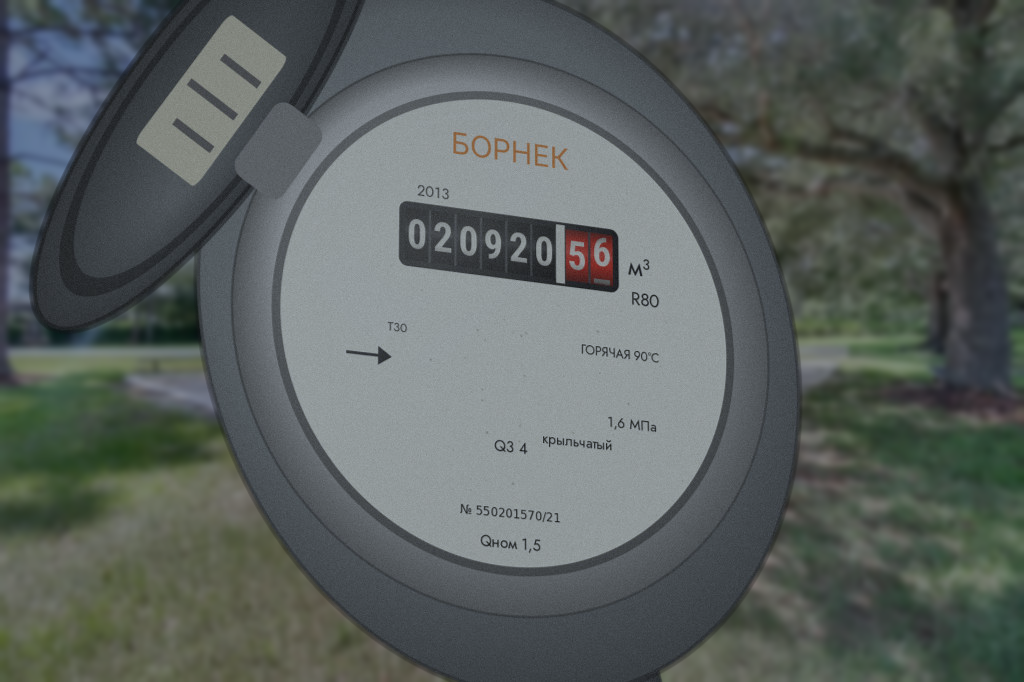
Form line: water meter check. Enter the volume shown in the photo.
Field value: 20920.56 m³
